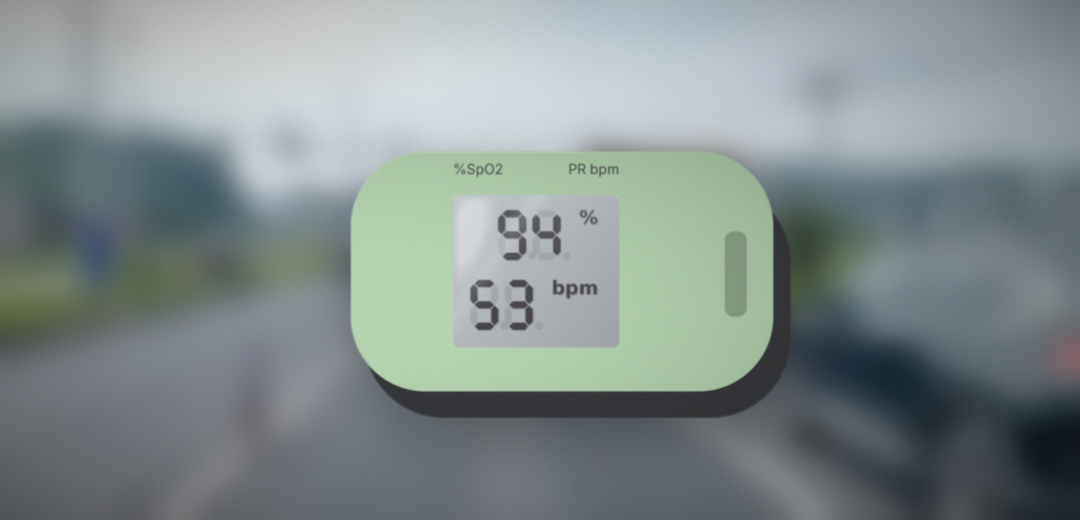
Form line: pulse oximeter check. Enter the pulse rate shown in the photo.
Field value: 53 bpm
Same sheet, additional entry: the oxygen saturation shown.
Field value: 94 %
